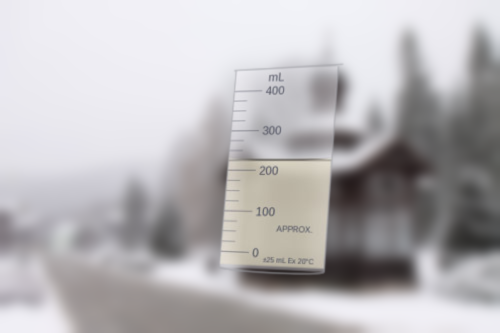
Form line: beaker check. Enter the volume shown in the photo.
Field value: 225 mL
